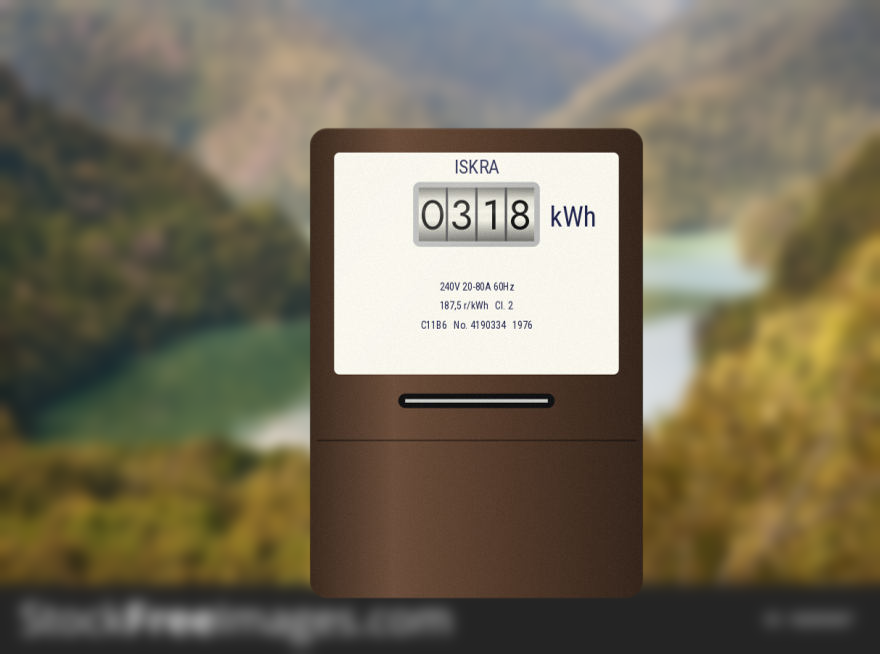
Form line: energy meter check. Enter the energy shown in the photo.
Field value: 318 kWh
